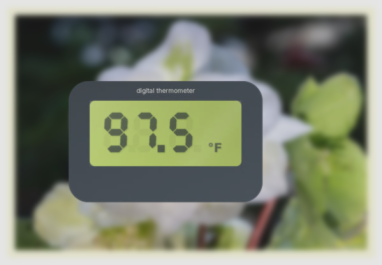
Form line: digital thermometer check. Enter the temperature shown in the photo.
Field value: 97.5 °F
